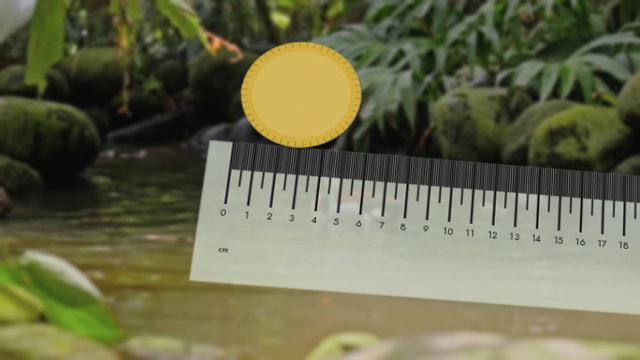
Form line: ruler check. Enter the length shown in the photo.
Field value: 5.5 cm
